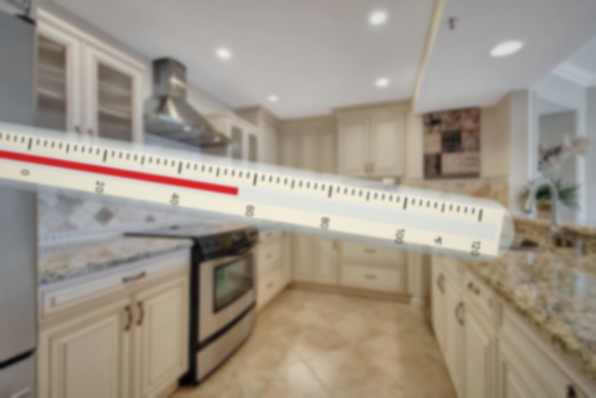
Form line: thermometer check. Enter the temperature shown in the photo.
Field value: 56 °F
